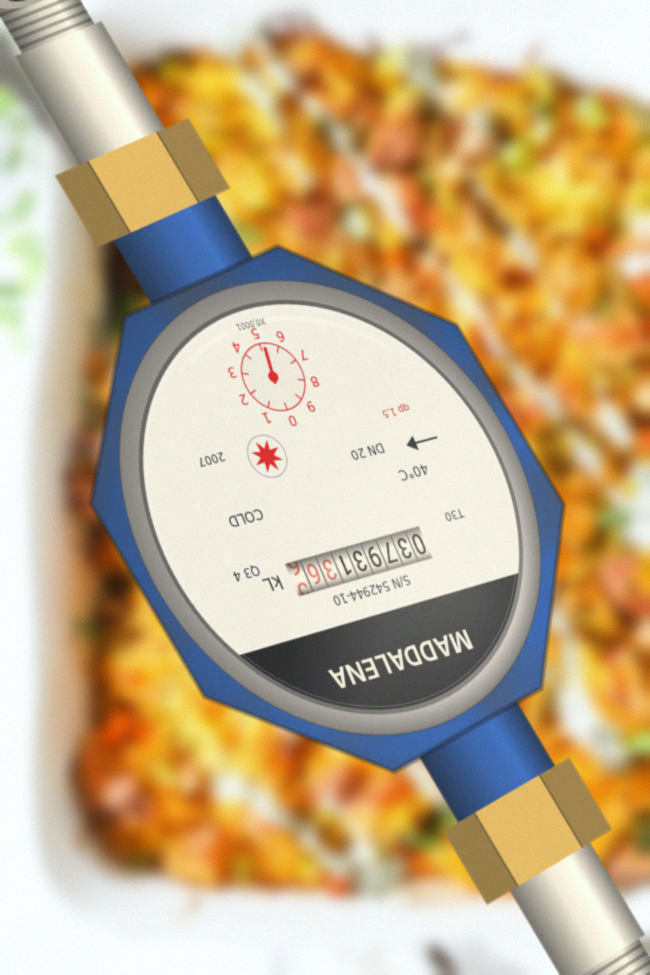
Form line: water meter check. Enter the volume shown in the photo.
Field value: 37931.3655 kL
